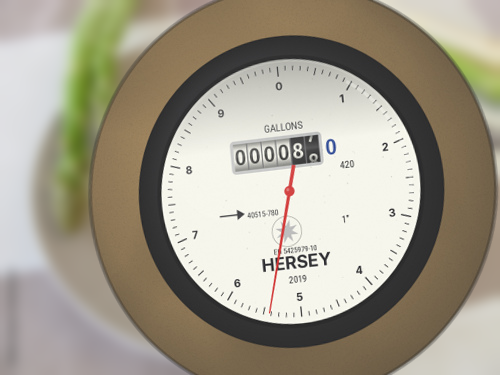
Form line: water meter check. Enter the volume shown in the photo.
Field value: 875.4 gal
